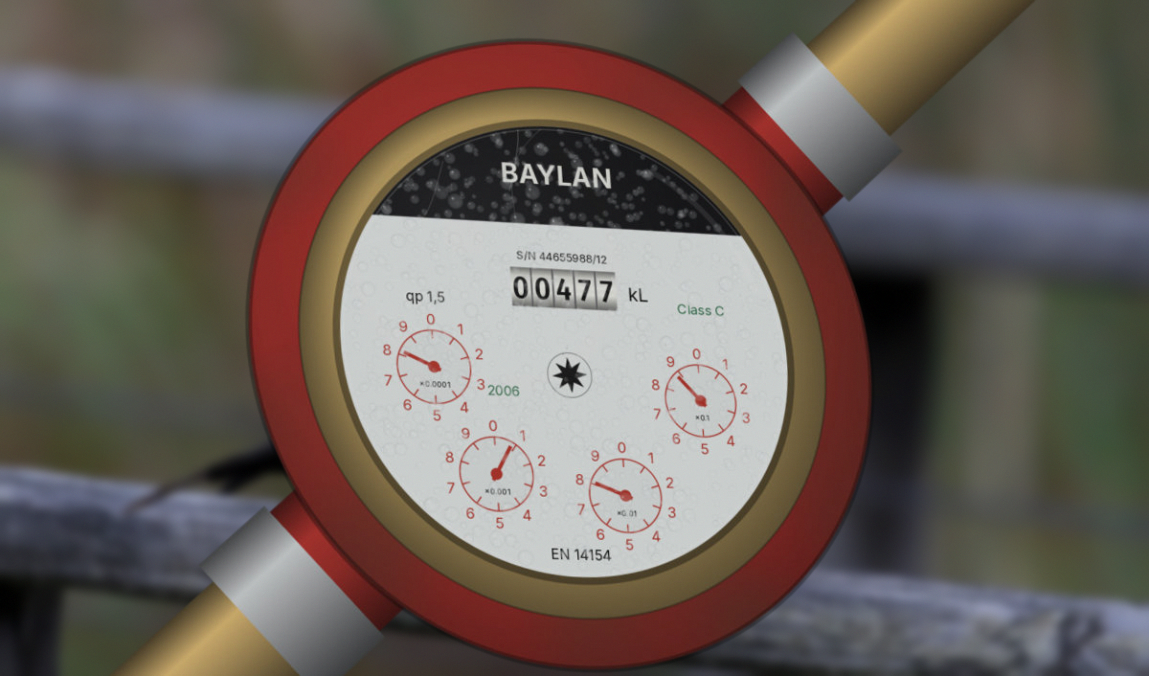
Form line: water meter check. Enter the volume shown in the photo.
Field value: 477.8808 kL
